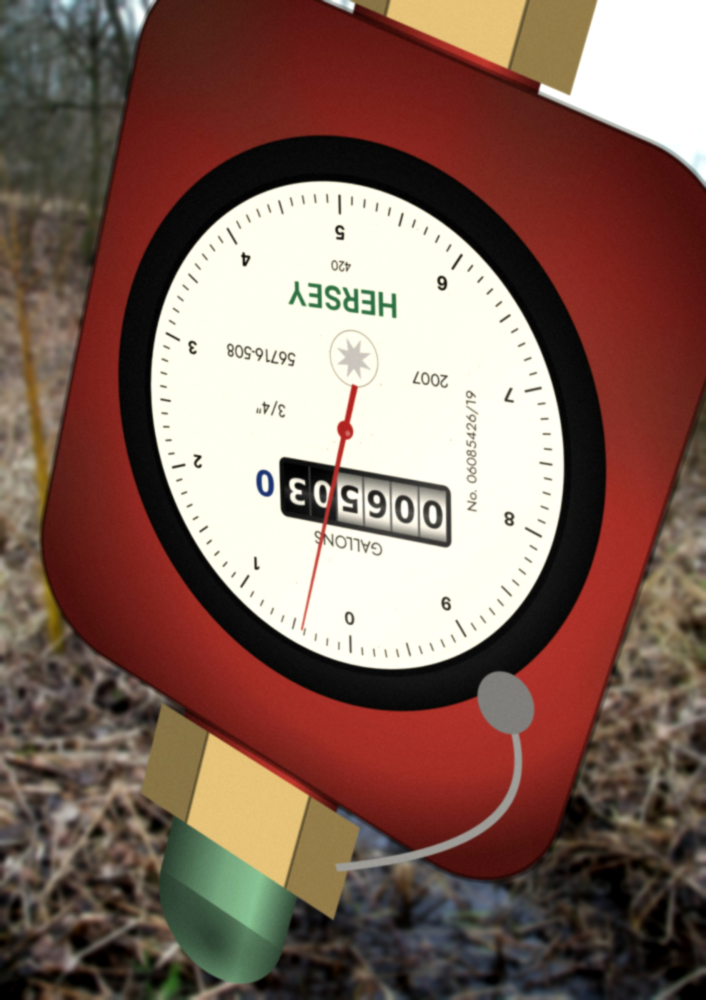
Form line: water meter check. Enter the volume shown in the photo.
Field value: 65030.4 gal
